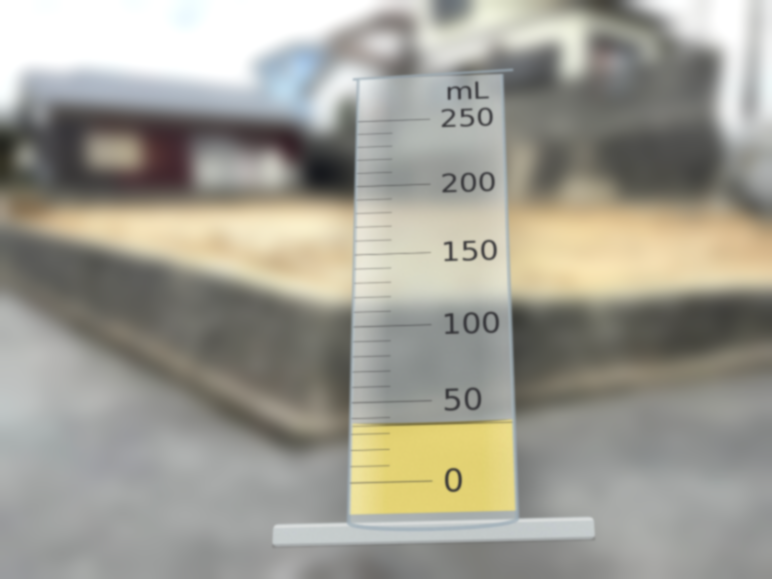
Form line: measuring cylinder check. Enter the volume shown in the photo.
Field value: 35 mL
